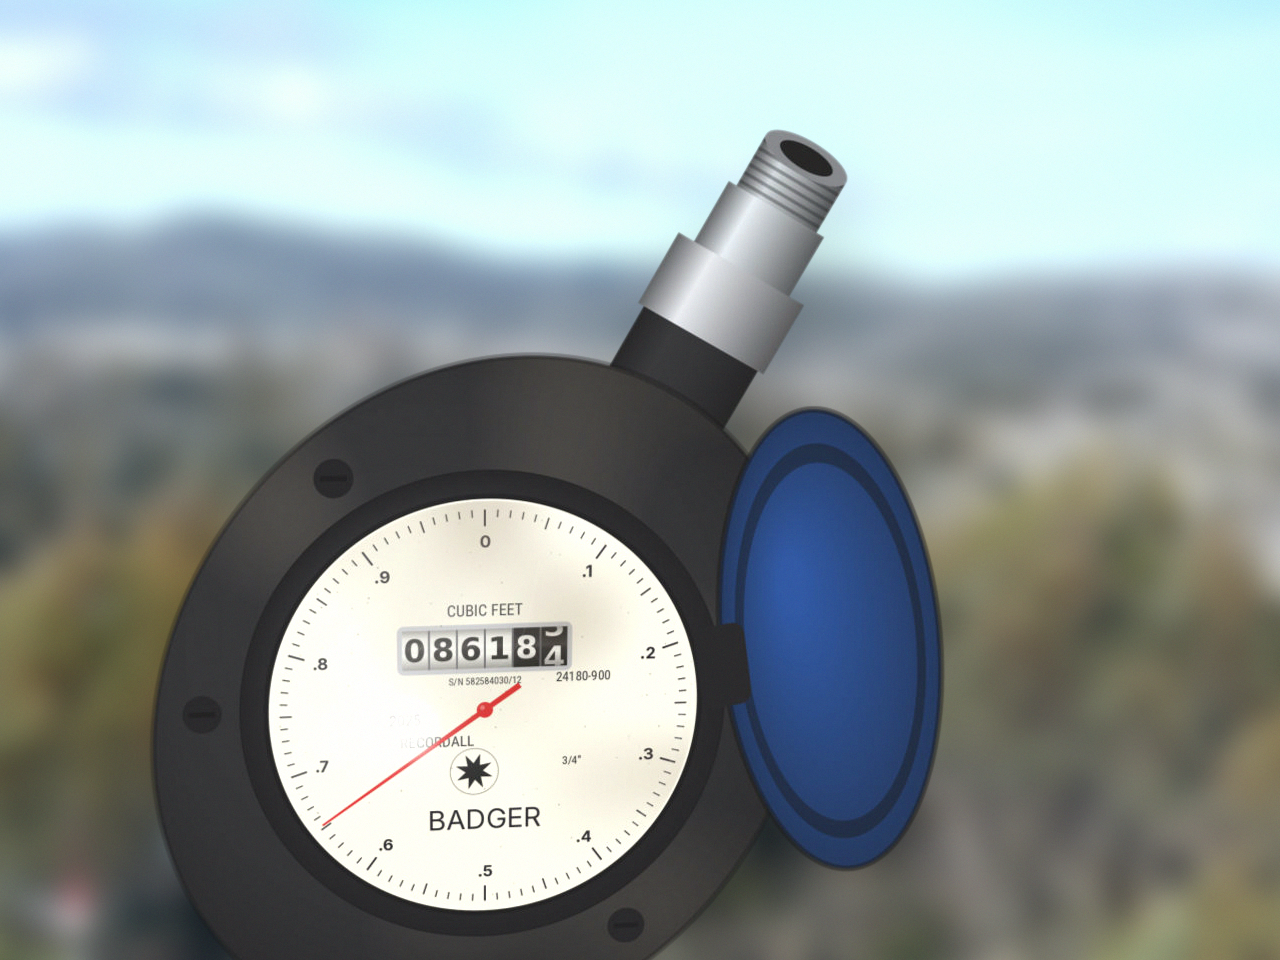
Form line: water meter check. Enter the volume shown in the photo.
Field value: 86183.65 ft³
